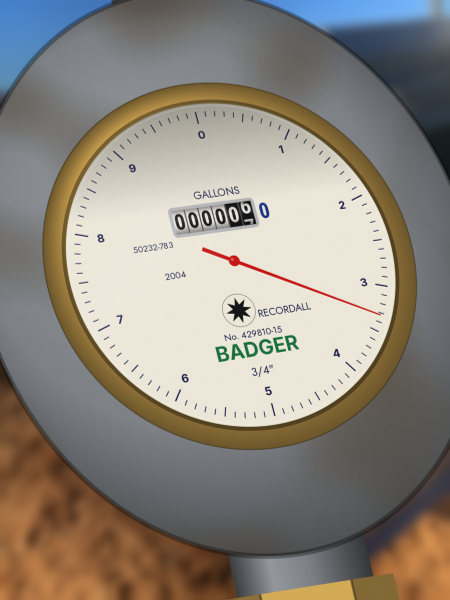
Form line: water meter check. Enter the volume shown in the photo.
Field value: 63.3 gal
